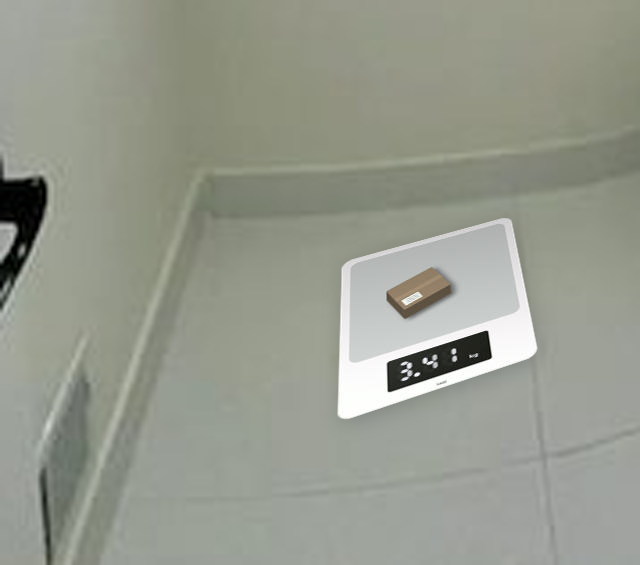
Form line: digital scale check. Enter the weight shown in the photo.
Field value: 3.41 kg
